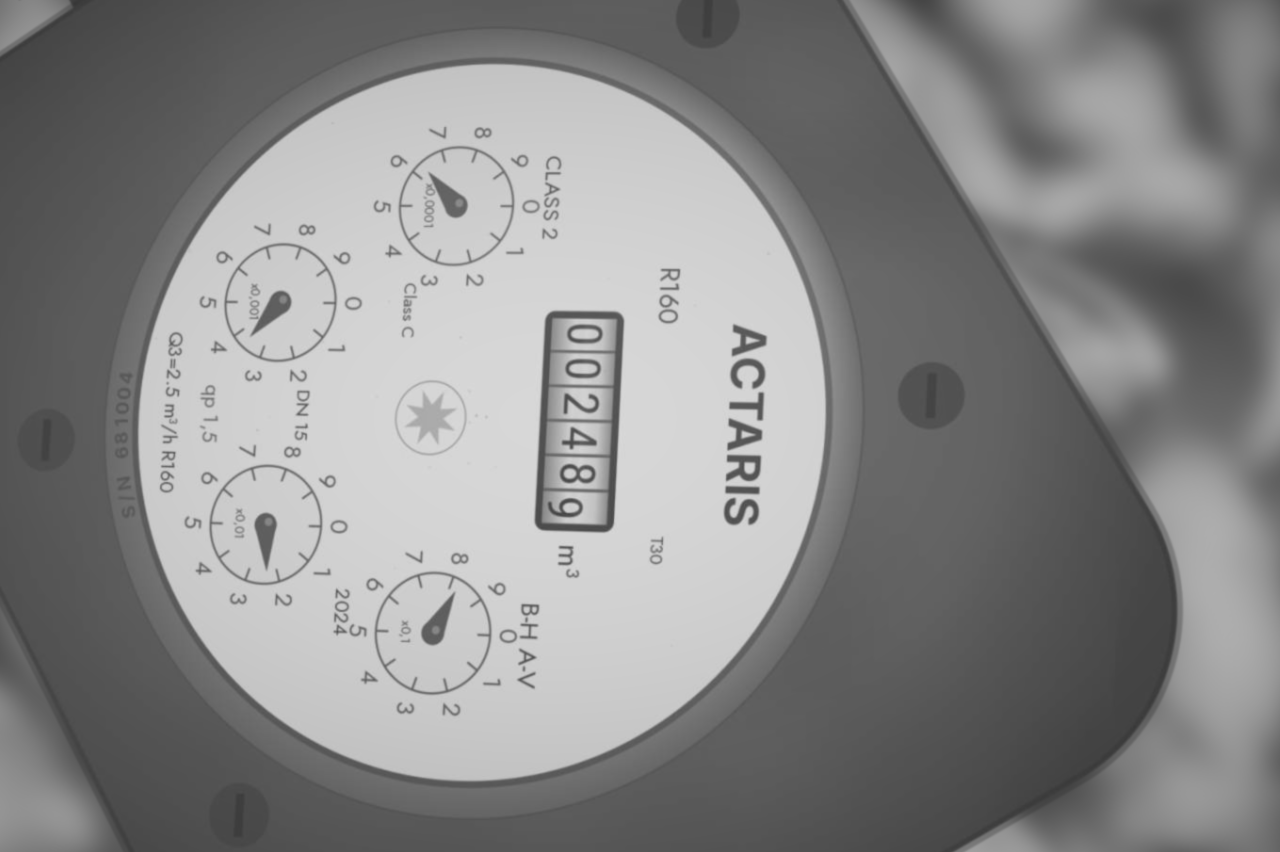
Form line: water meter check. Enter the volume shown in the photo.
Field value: 2488.8236 m³
